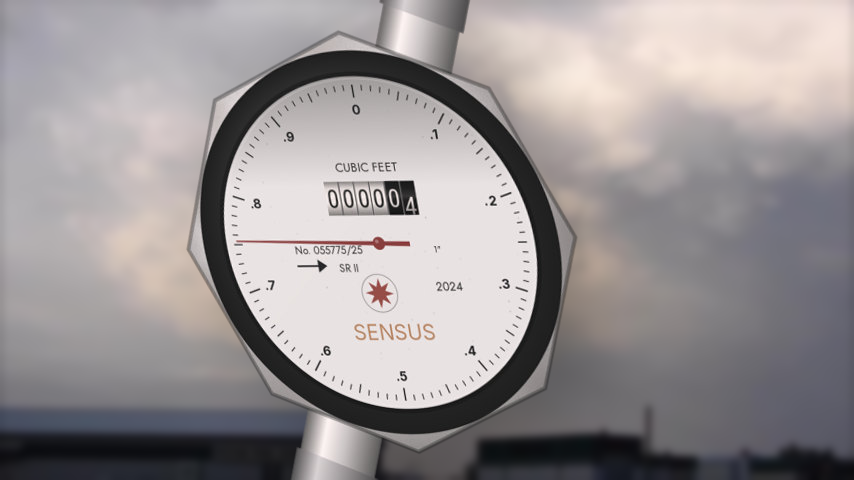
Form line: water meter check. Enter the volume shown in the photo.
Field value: 3.75 ft³
